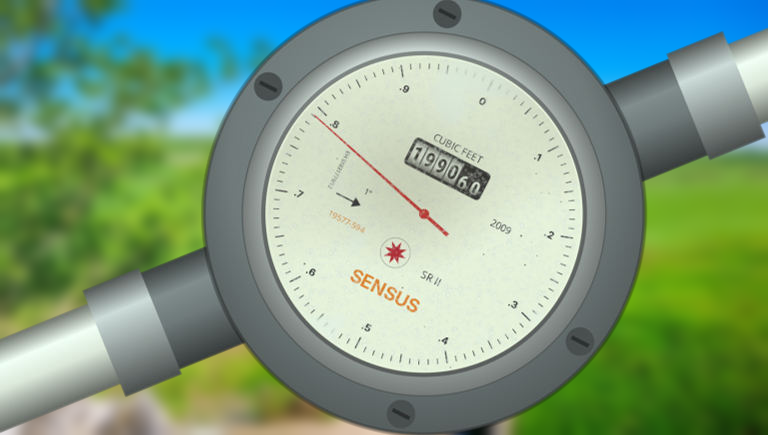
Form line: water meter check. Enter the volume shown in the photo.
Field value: 199059.79 ft³
